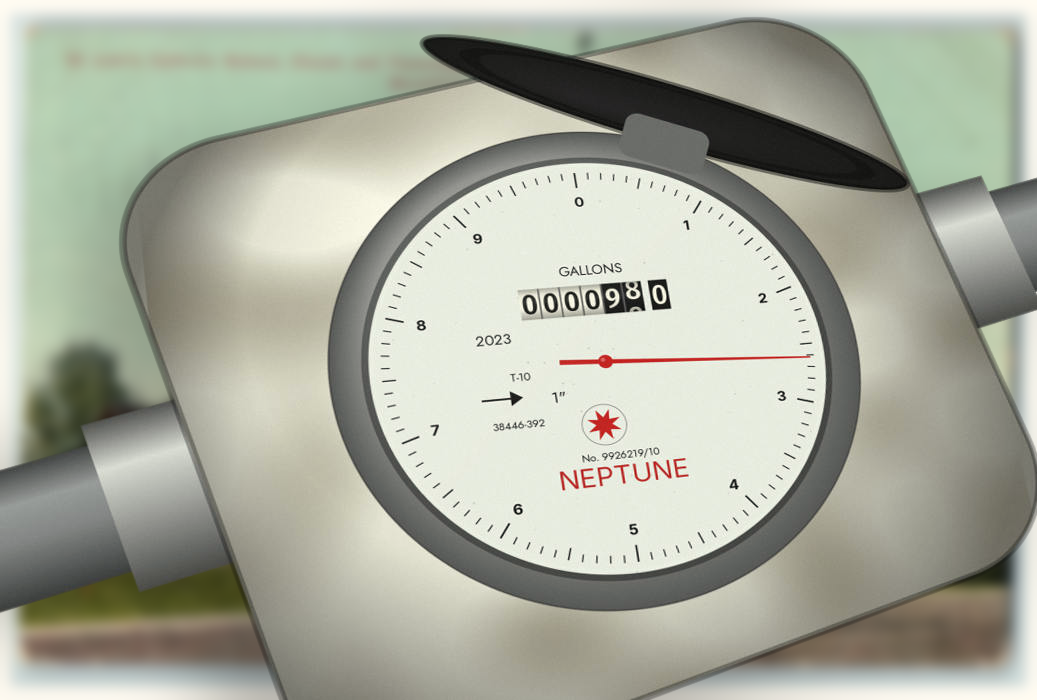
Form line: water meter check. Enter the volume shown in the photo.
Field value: 982.6 gal
